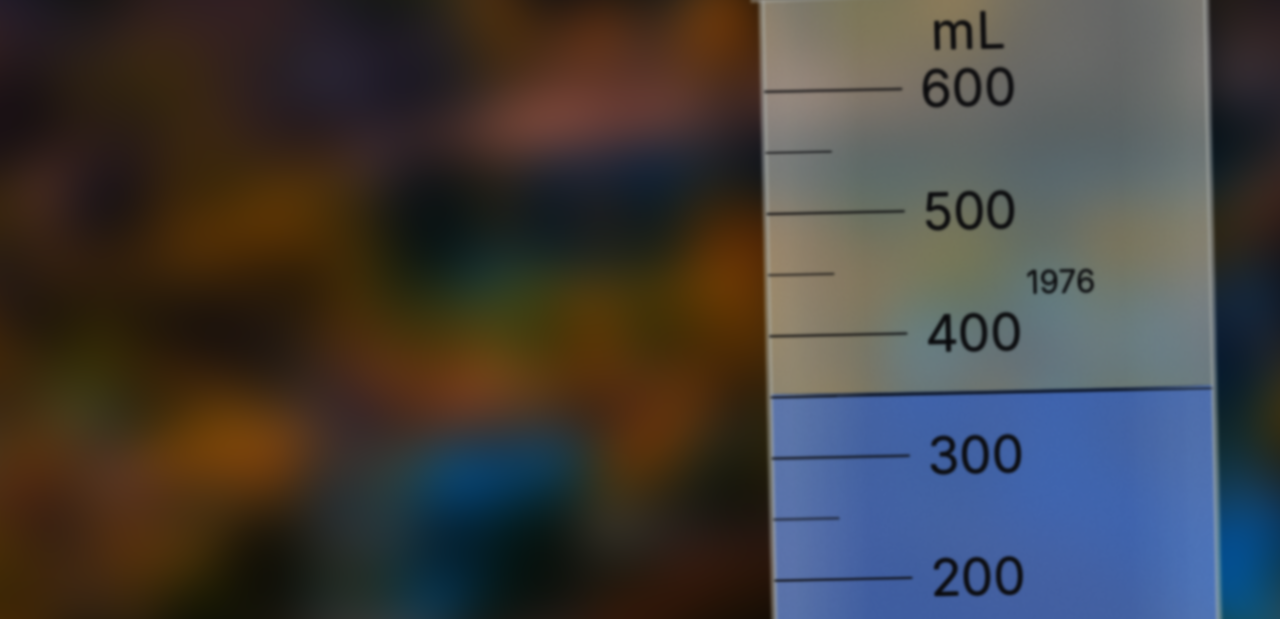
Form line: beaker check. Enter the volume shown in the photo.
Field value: 350 mL
